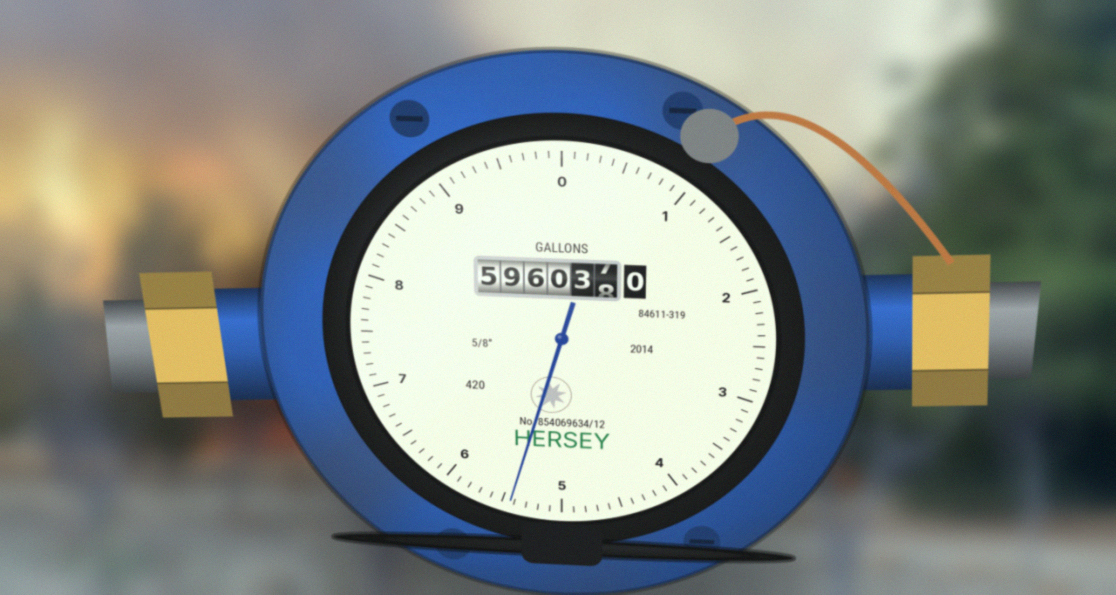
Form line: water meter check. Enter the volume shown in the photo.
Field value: 5960375.4 gal
